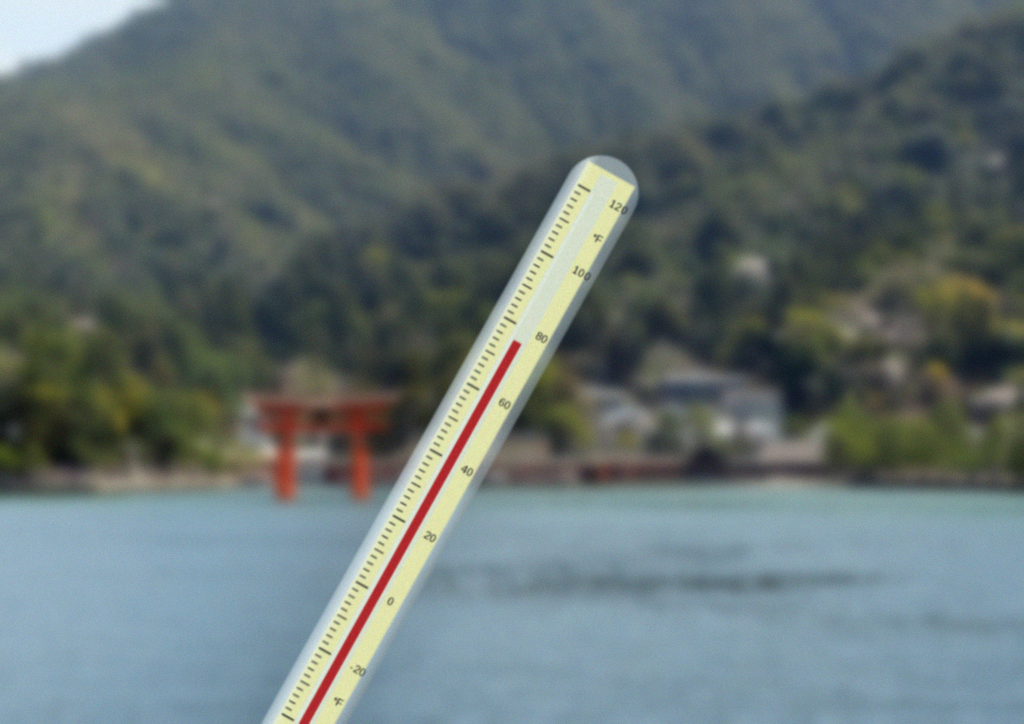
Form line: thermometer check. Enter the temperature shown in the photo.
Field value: 76 °F
